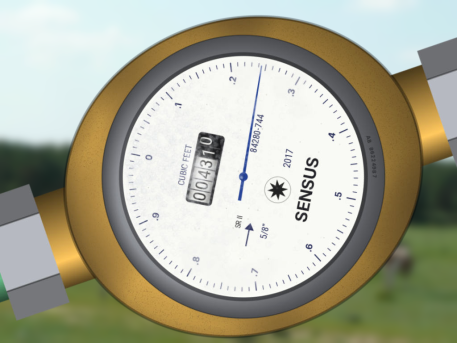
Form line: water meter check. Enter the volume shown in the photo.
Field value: 4310.24 ft³
